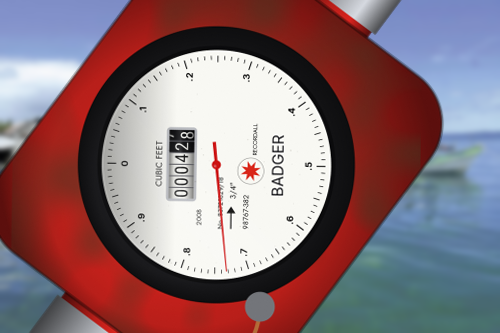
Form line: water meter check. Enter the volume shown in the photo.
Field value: 427.73 ft³
